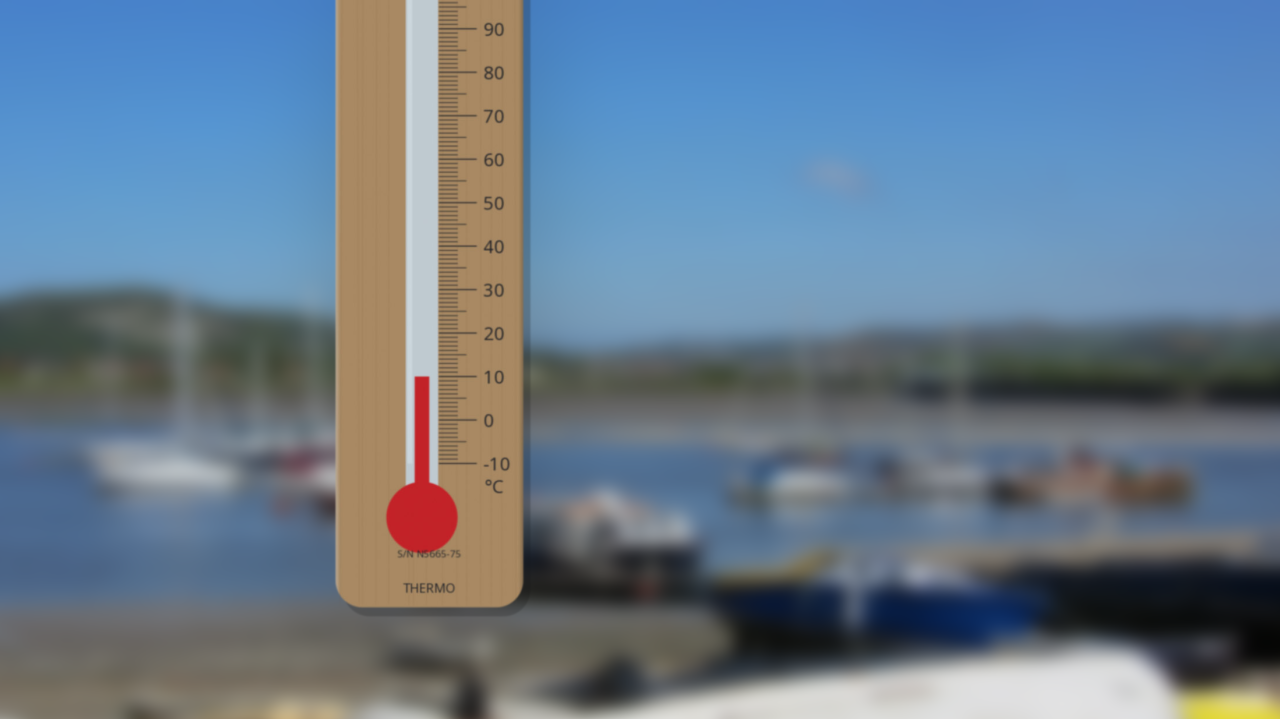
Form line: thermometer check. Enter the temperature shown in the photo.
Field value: 10 °C
